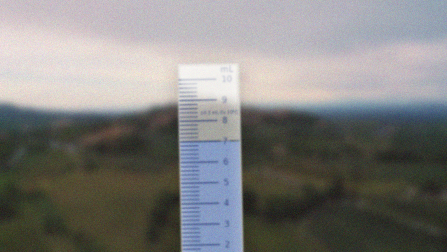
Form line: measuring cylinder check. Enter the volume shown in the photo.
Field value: 7 mL
